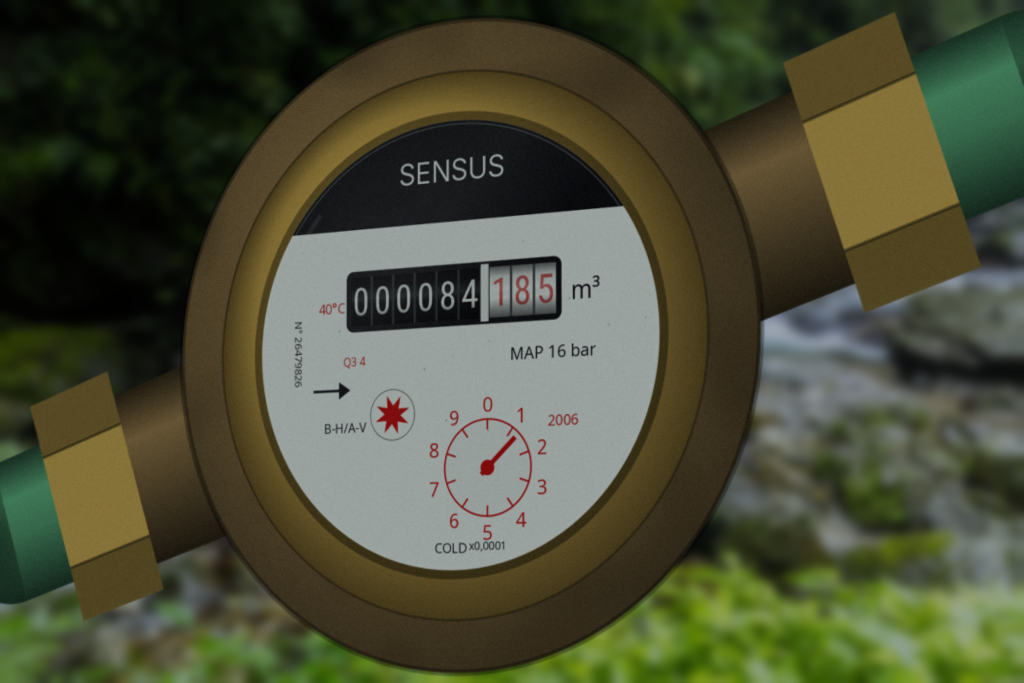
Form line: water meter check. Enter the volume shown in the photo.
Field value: 84.1851 m³
